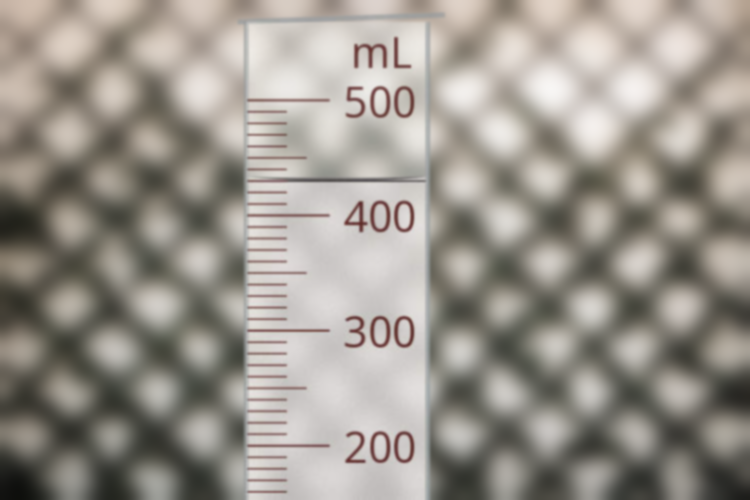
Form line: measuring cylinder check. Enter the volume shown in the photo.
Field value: 430 mL
